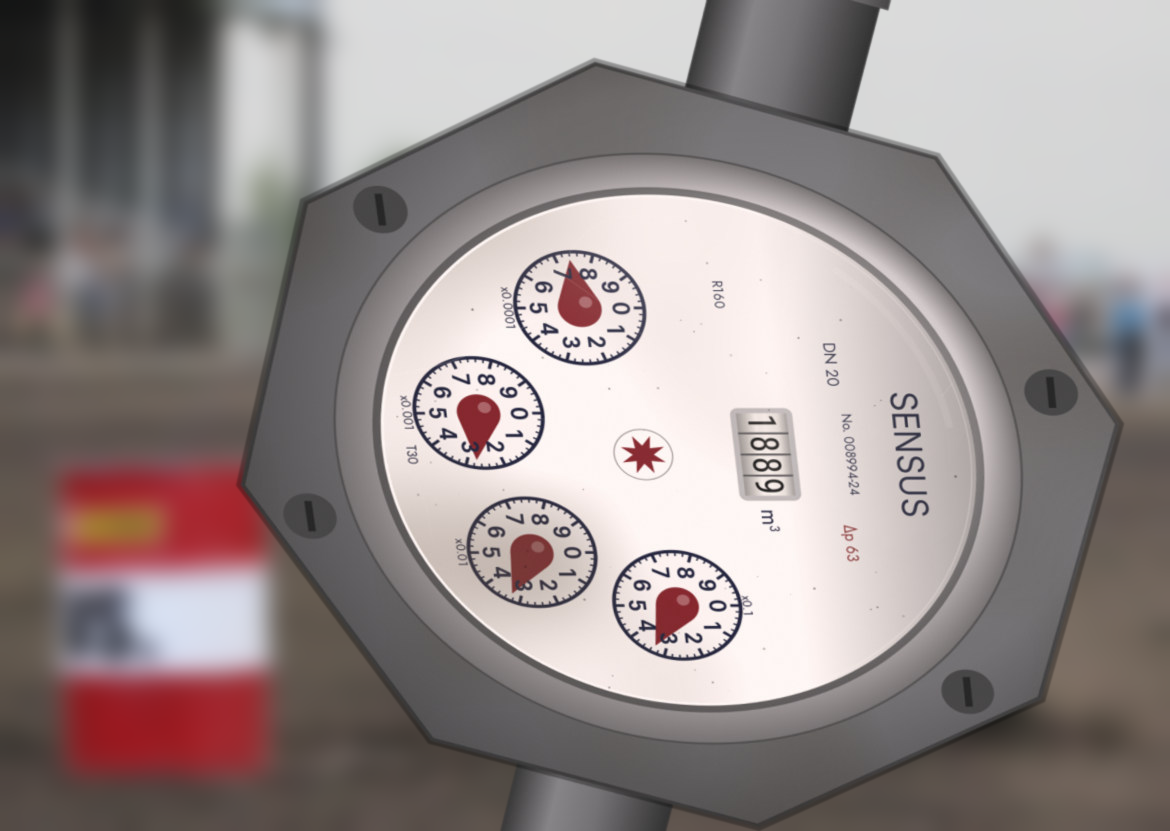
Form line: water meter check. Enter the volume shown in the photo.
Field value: 1889.3327 m³
